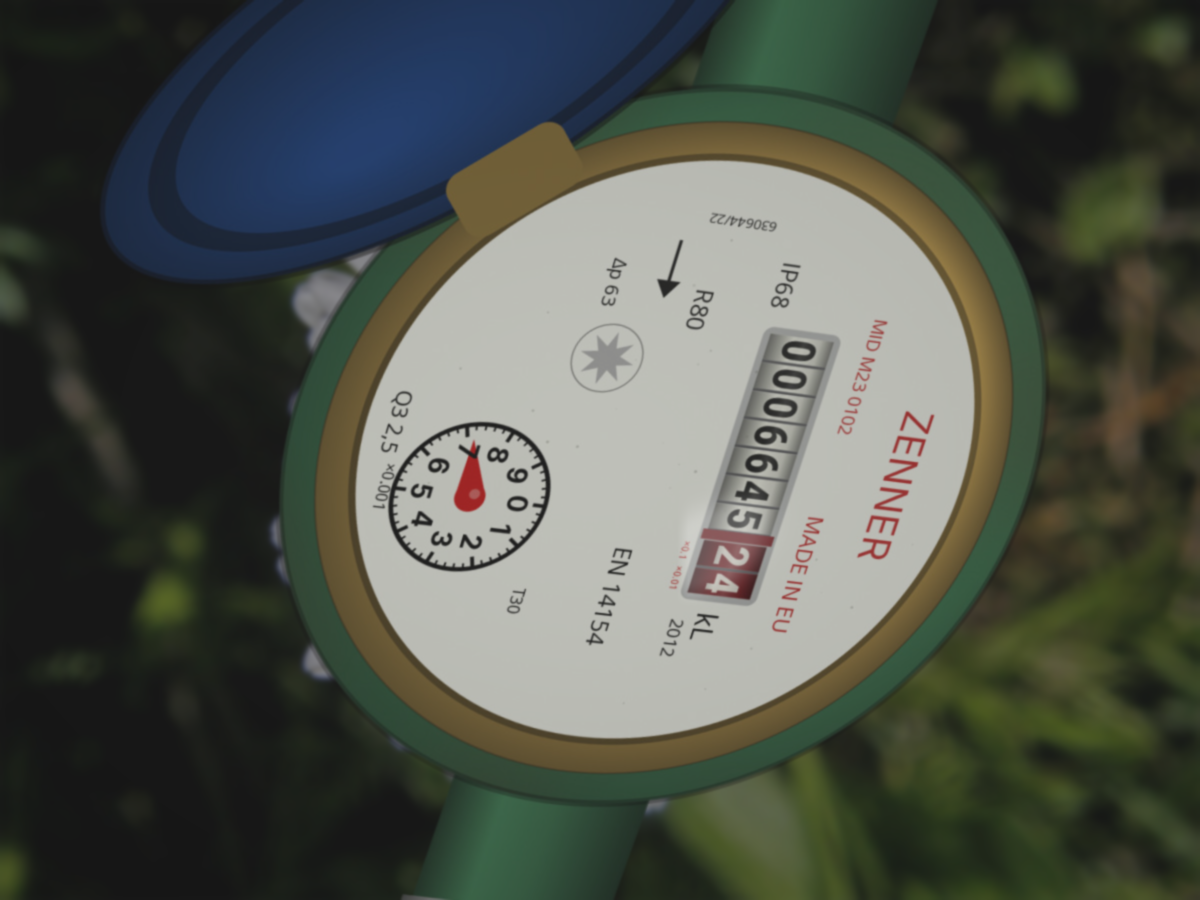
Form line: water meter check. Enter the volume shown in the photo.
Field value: 6645.247 kL
